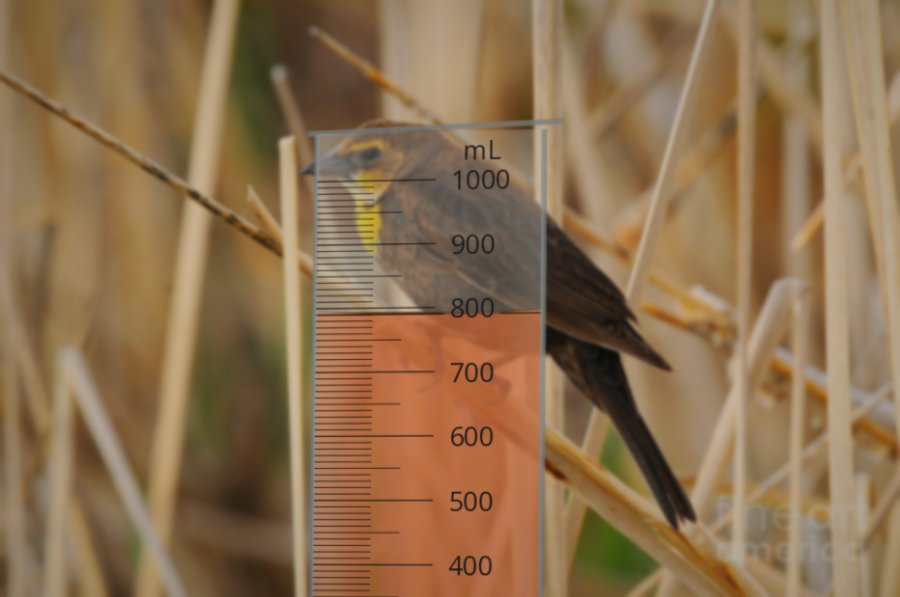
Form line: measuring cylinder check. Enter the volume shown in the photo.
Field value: 790 mL
